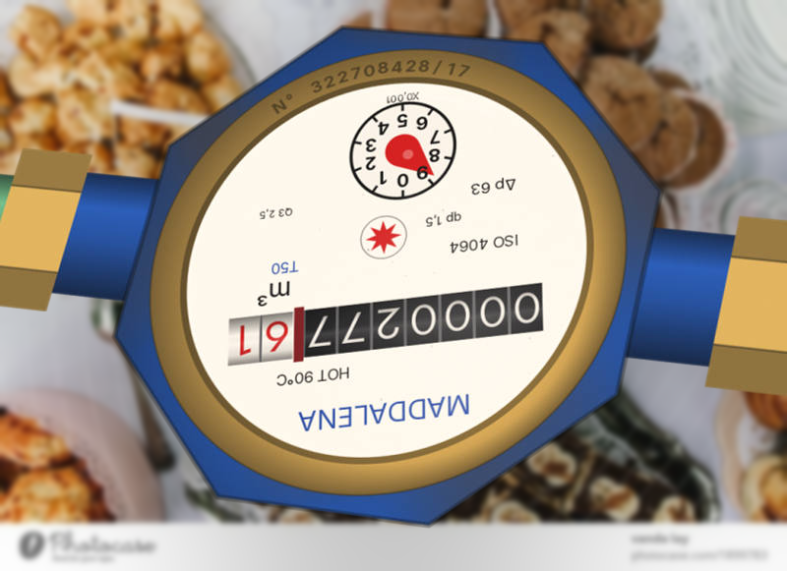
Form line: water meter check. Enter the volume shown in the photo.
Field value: 277.618 m³
